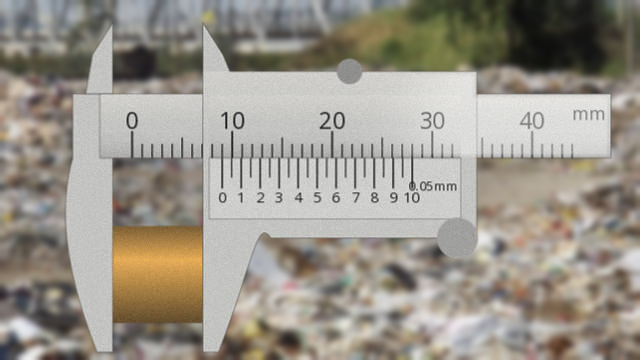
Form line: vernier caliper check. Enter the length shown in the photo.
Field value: 9.0 mm
